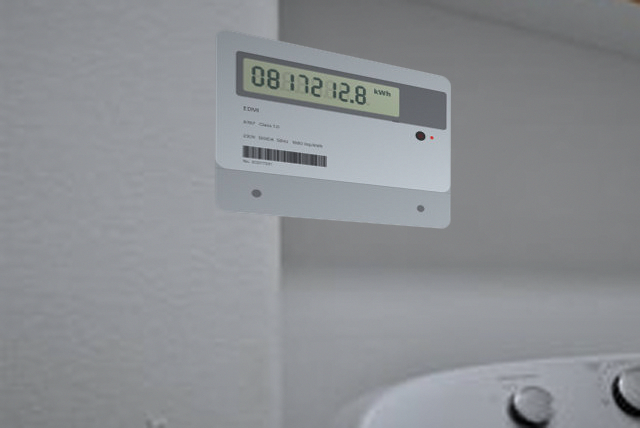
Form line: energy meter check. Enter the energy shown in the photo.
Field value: 817212.8 kWh
